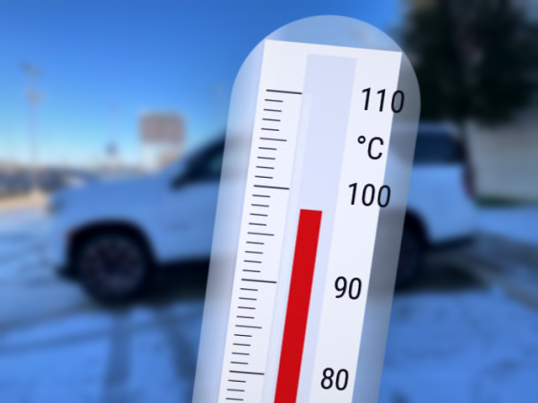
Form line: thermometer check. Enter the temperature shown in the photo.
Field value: 98 °C
